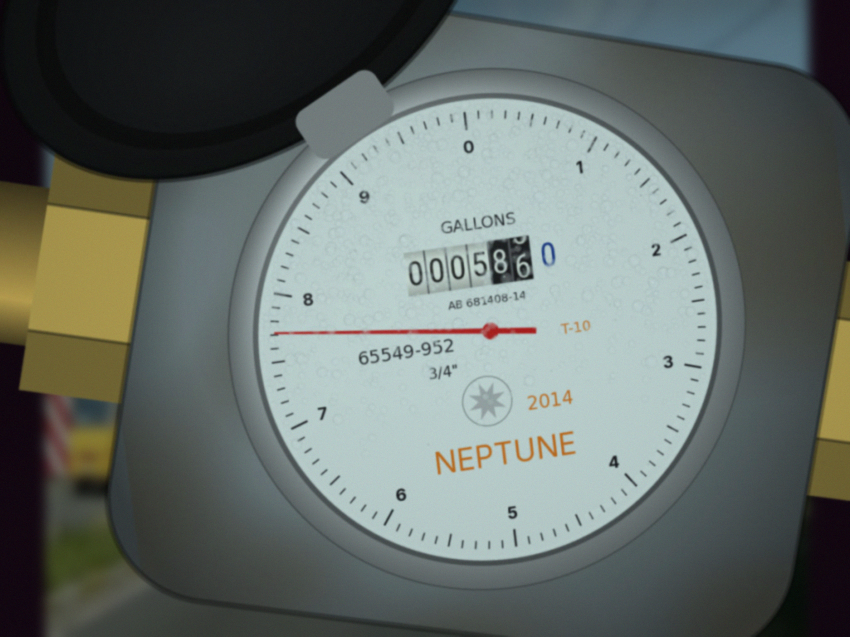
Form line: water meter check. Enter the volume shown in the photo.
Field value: 5857.7 gal
